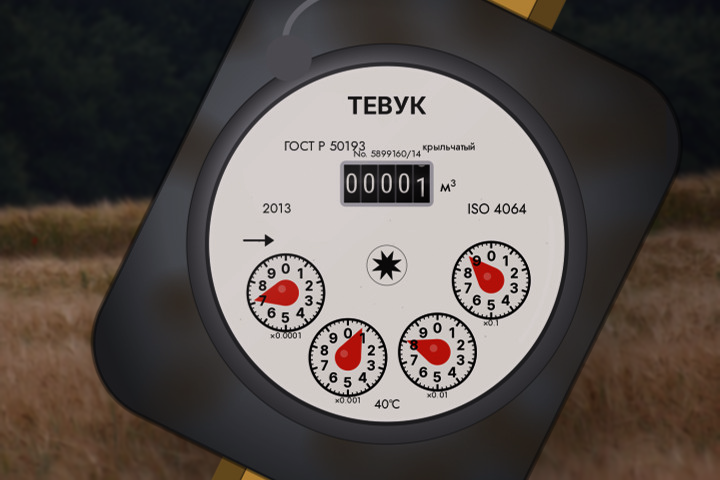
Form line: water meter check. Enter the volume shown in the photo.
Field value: 0.8807 m³
